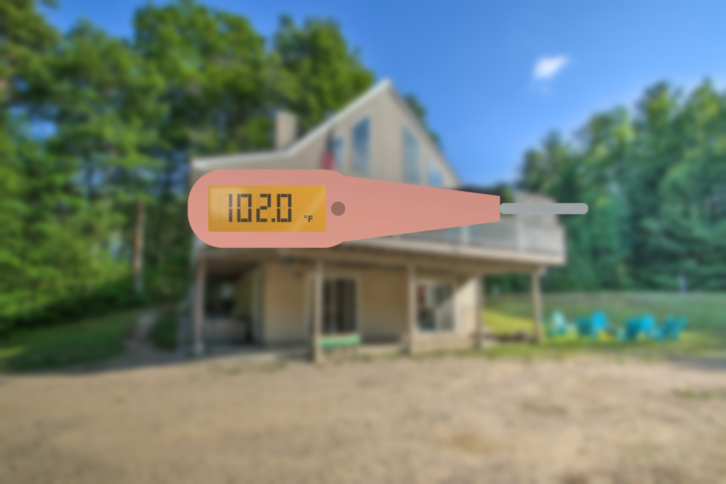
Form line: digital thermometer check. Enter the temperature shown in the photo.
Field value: 102.0 °F
